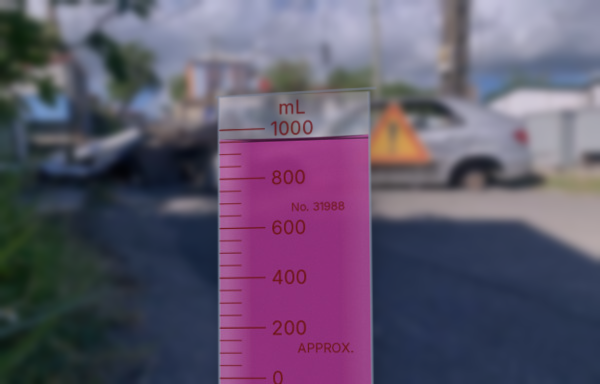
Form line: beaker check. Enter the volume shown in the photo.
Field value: 950 mL
